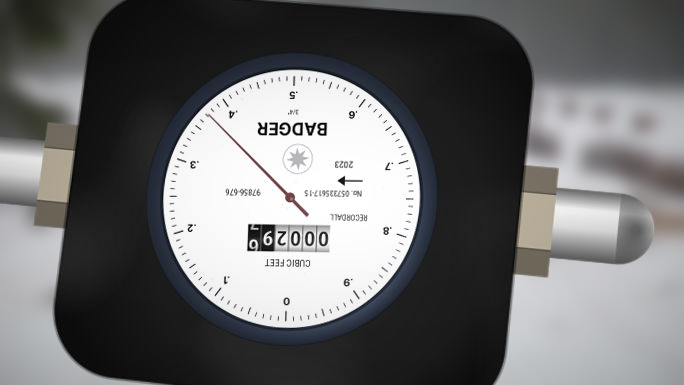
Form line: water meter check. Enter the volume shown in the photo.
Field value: 296.37 ft³
